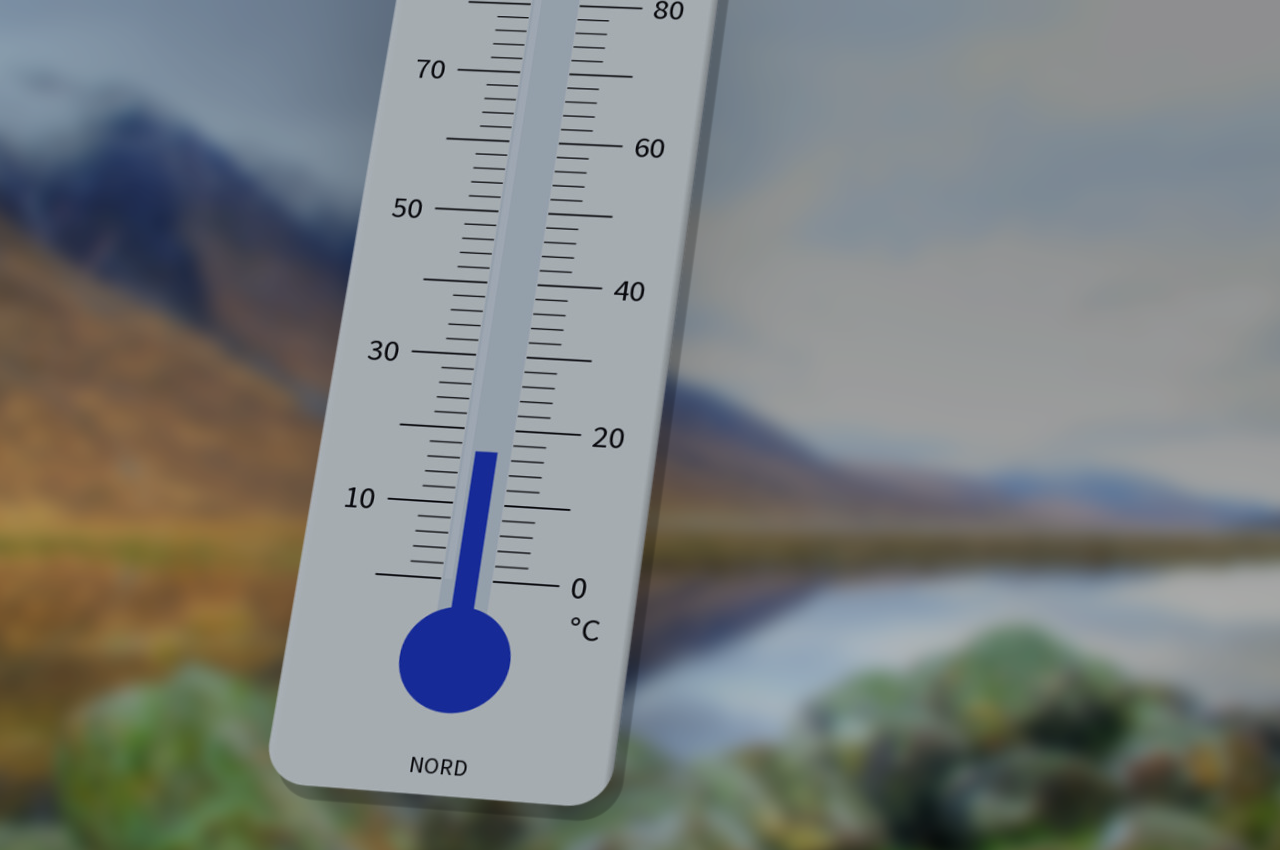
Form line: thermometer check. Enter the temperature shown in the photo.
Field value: 17 °C
